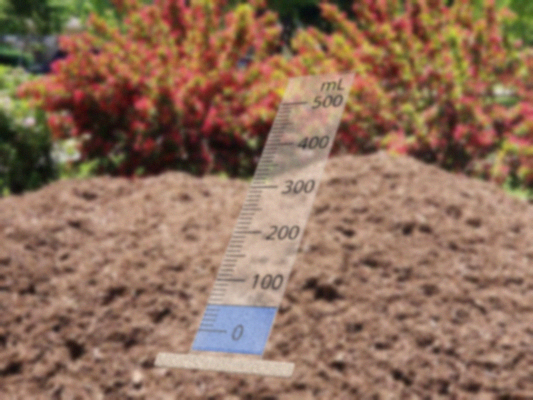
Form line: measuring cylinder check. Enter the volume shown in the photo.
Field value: 50 mL
